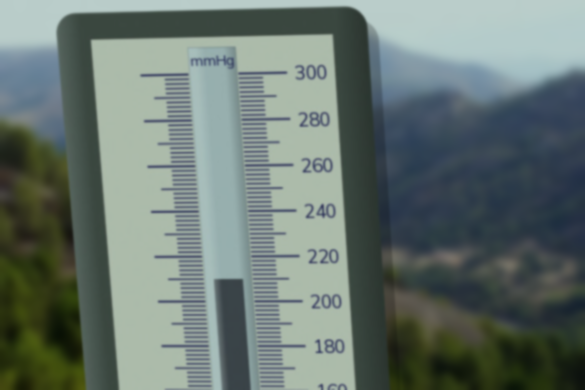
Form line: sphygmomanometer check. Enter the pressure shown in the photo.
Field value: 210 mmHg
